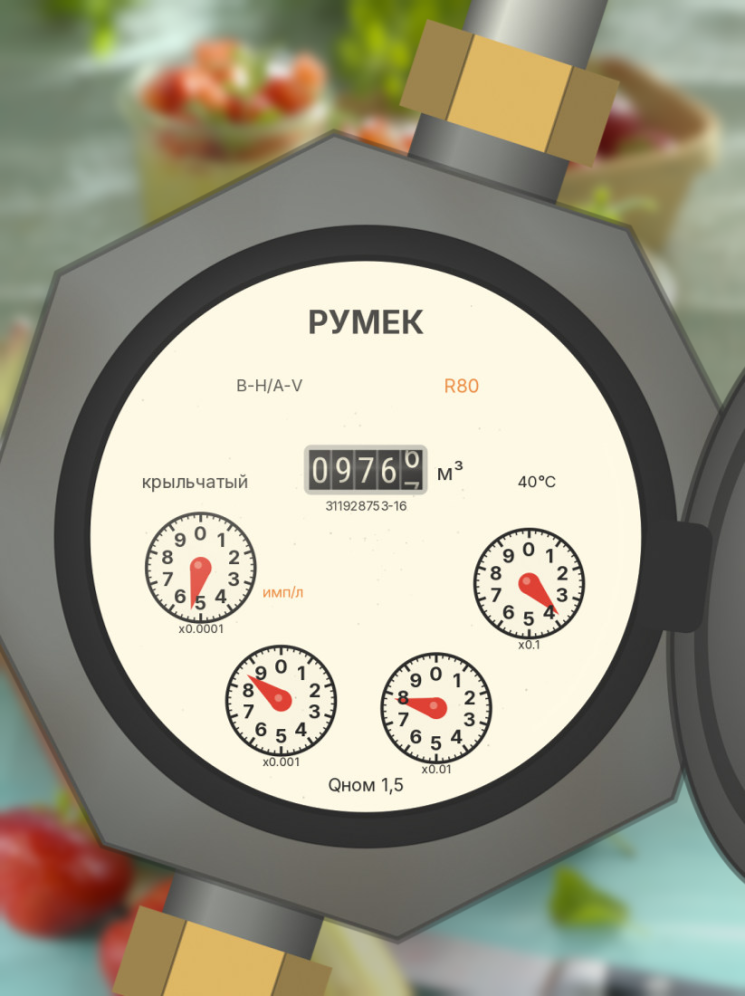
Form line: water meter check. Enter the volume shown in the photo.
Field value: 9766.3785 m³
